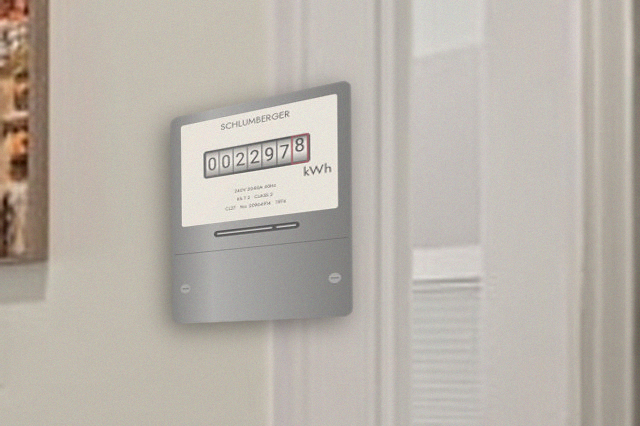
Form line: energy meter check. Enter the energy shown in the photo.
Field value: 2297.8 kWh
